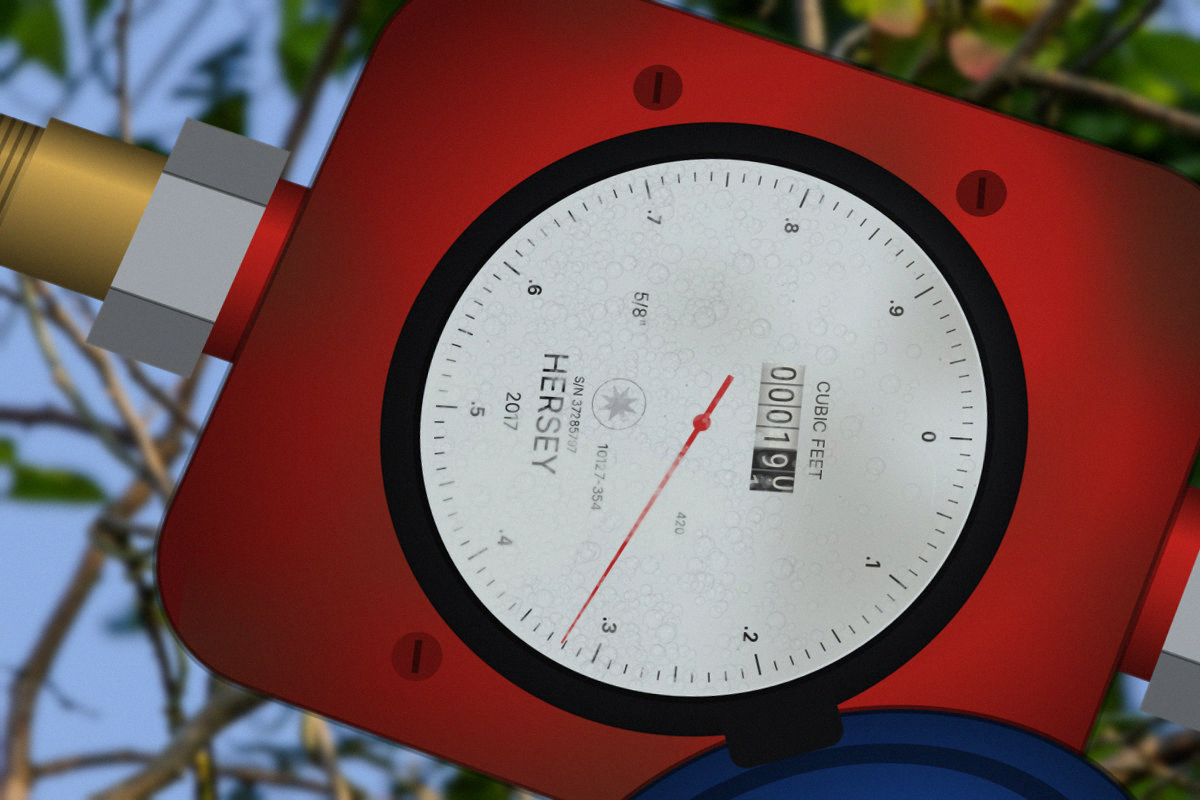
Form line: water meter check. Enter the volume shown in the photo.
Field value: 190.32 ft³
